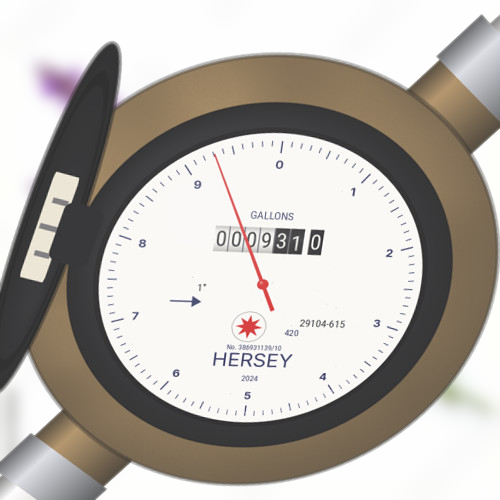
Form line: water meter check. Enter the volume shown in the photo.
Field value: 9309.3 gal
